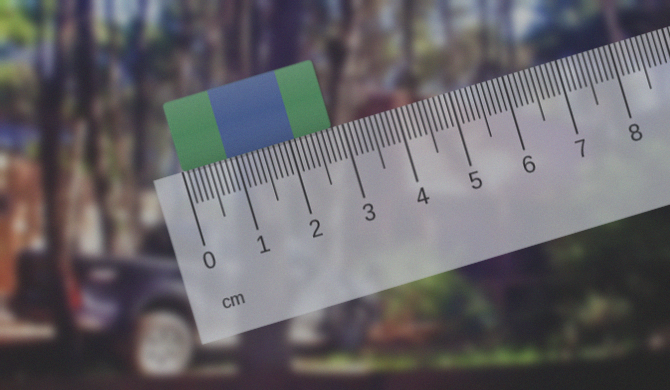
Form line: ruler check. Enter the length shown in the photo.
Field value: 2.8 cm
